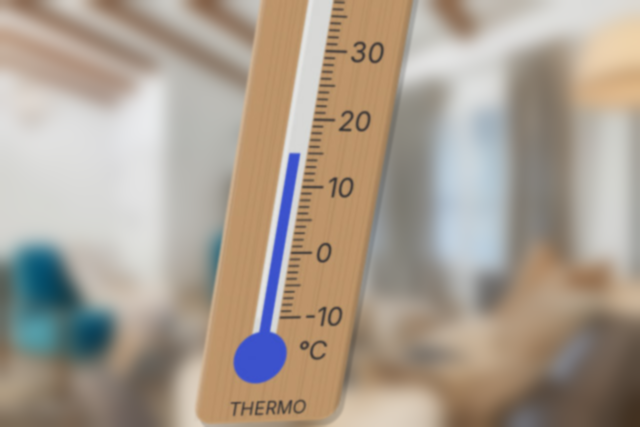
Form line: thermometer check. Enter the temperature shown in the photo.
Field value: 15 °C
